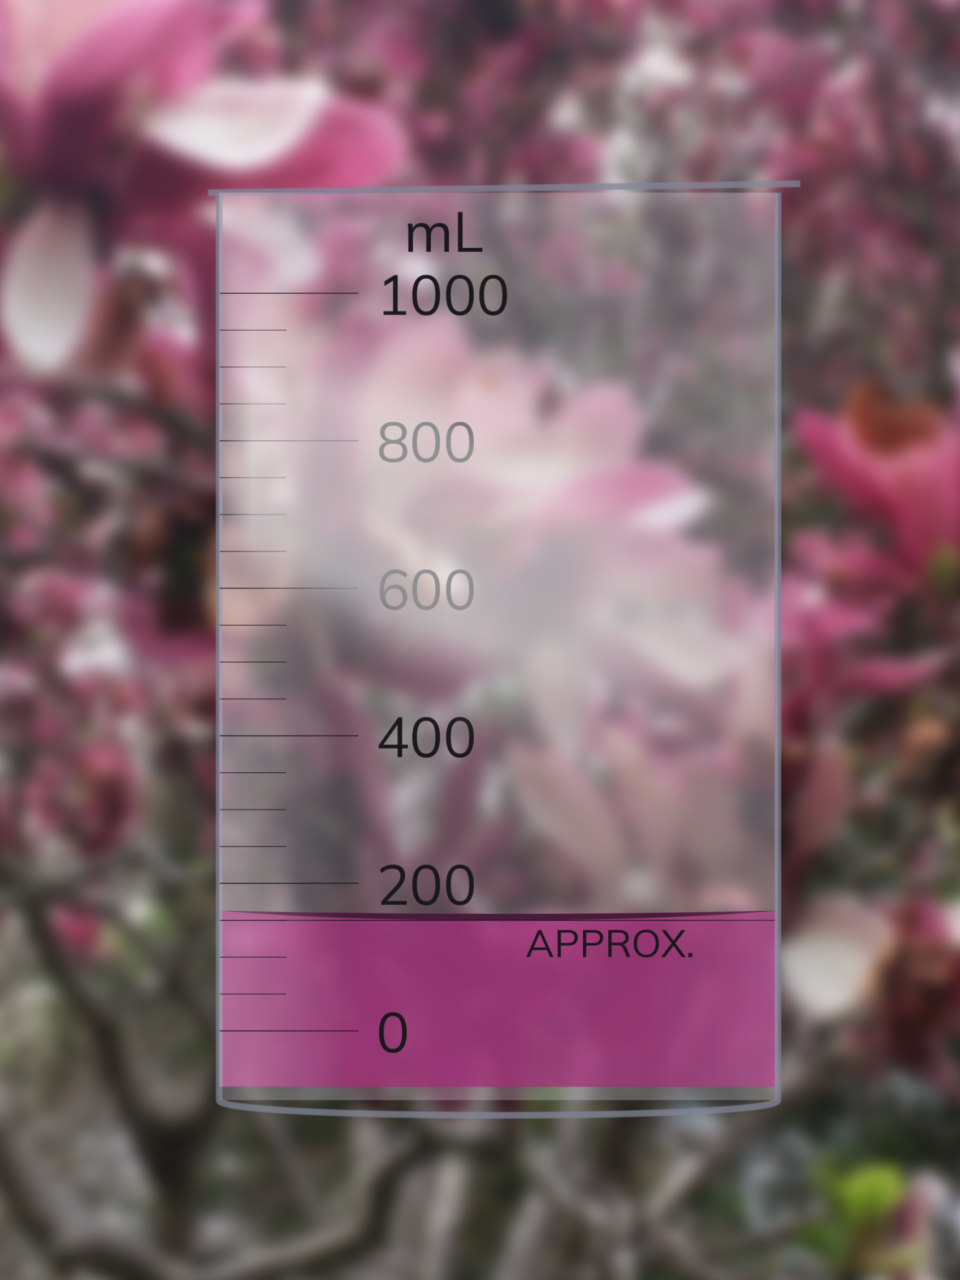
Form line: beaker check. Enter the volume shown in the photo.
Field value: 150 mL
